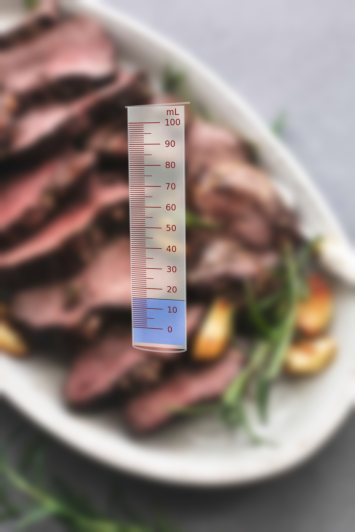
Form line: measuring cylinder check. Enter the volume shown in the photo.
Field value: 15 mL
